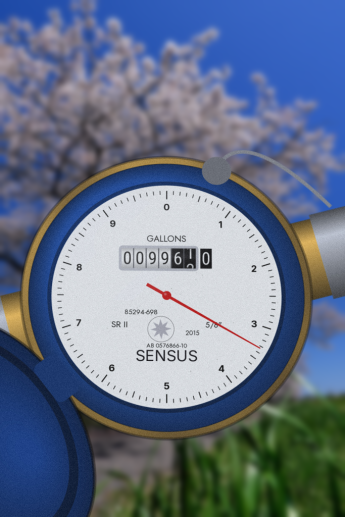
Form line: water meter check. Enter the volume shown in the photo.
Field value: 99613.3 gal
